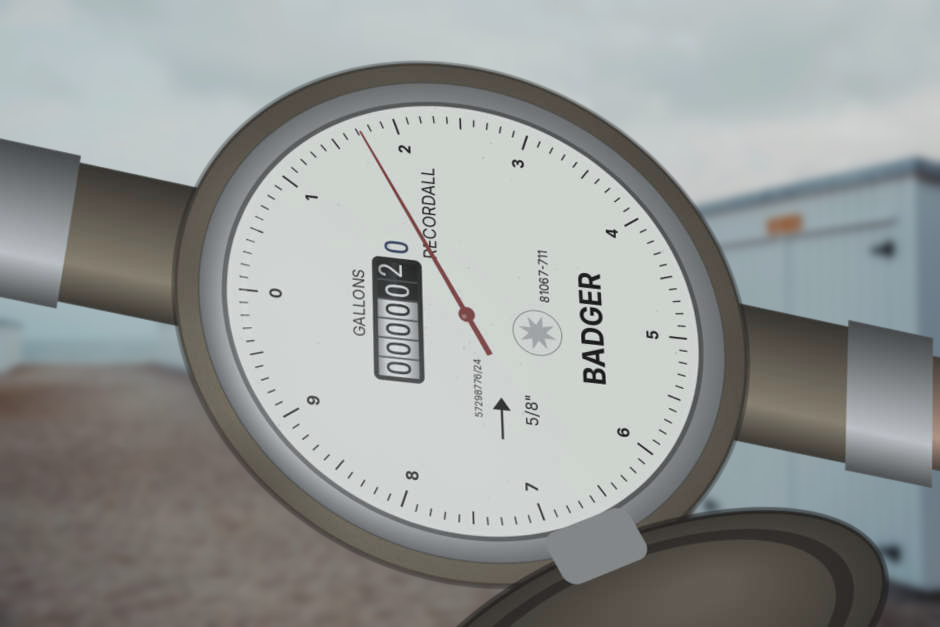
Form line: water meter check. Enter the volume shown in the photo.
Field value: 21.7 gal
